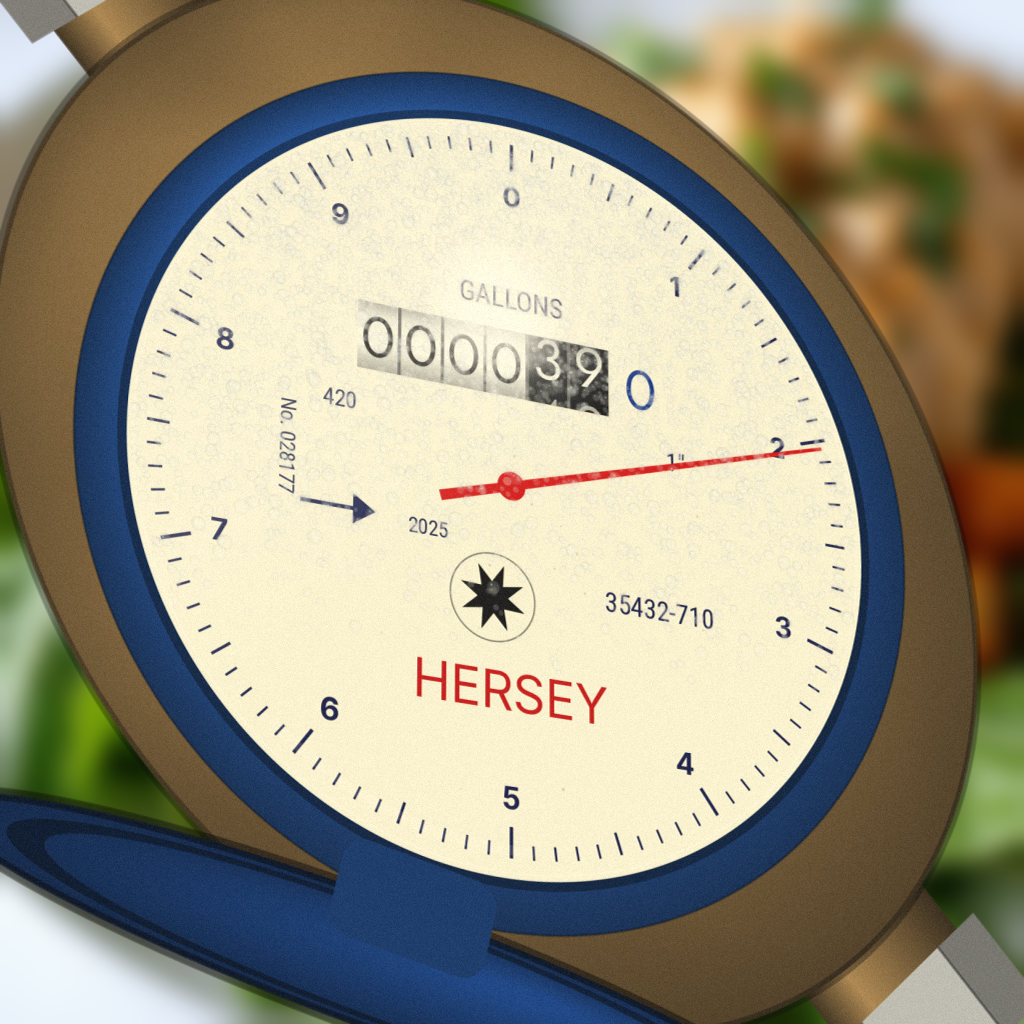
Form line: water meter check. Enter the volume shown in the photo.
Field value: 392.0 gal
